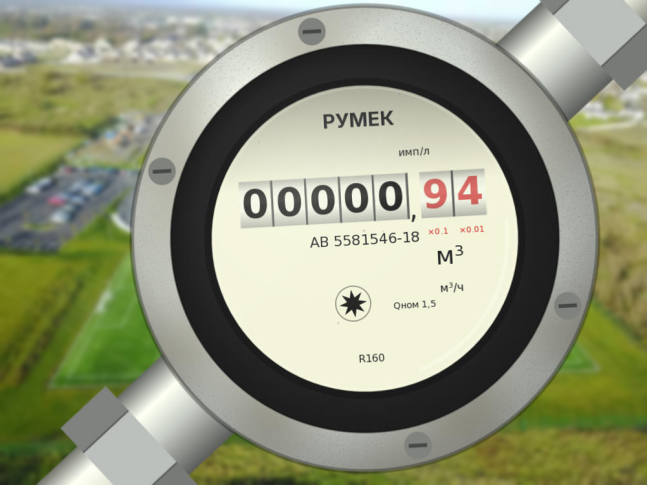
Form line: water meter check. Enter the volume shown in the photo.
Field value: 0.94 m³
